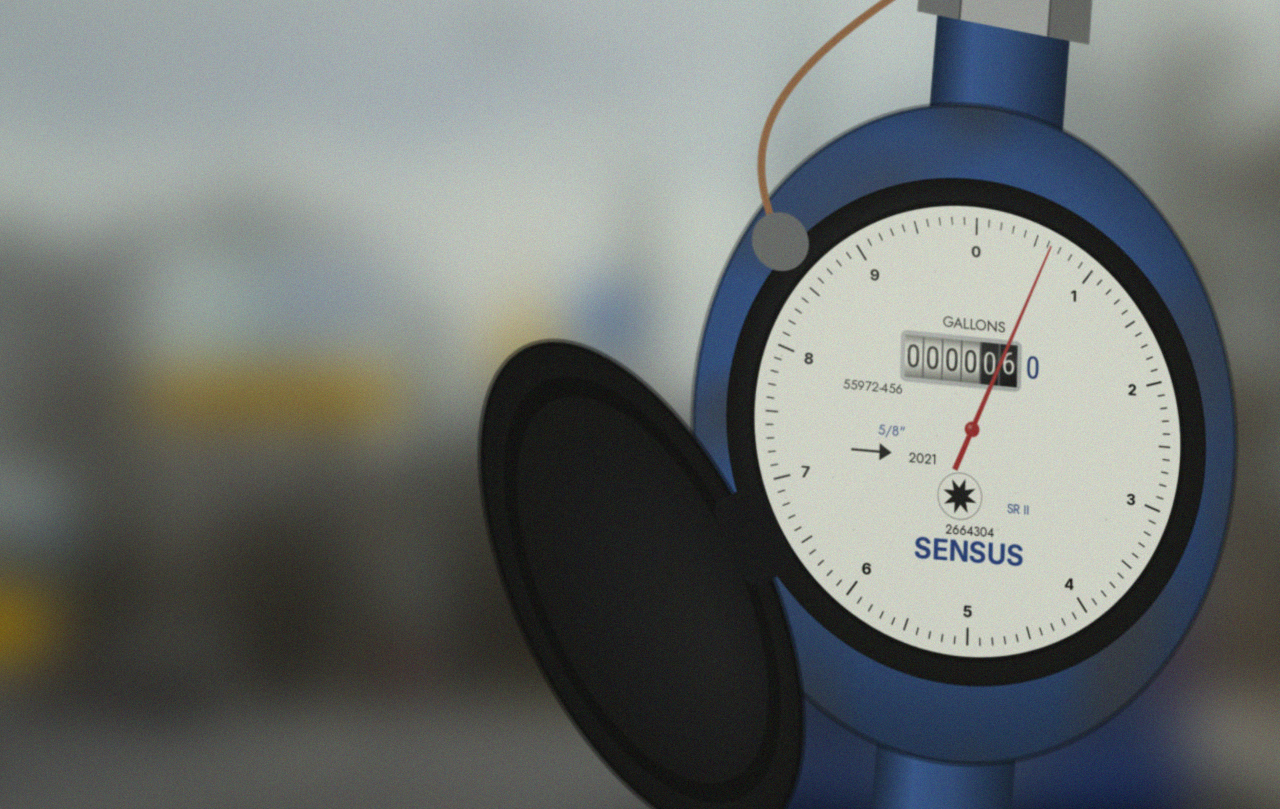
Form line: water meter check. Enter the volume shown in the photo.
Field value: 60.6 gal
